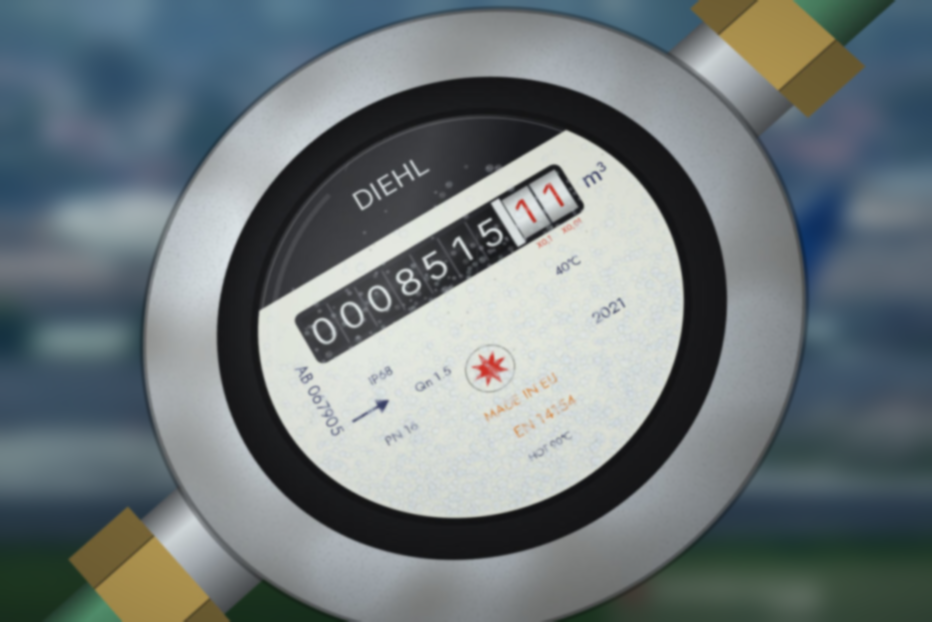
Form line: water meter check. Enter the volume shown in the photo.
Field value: 8515.11 m³
